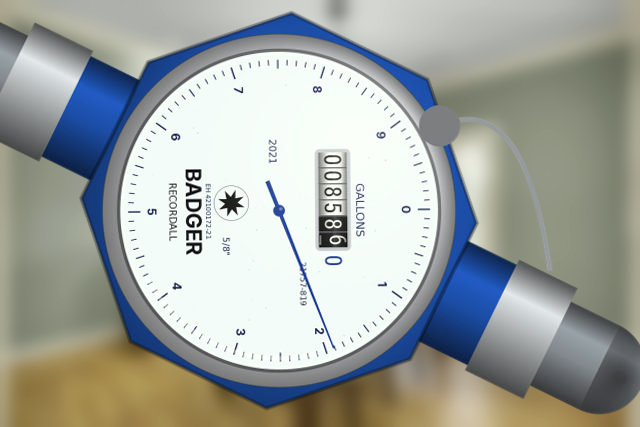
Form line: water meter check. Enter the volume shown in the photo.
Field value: 85861.9 gal
